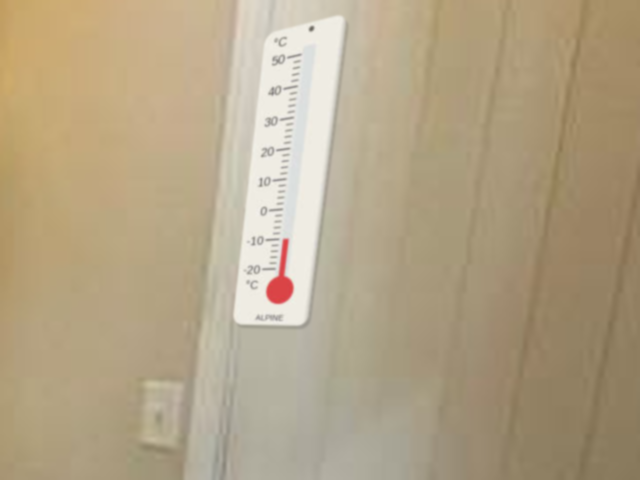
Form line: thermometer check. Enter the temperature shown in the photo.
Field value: -10 °C
